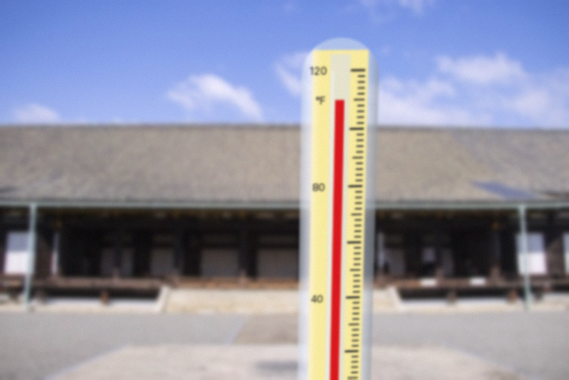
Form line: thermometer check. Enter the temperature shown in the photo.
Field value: 110 °F
